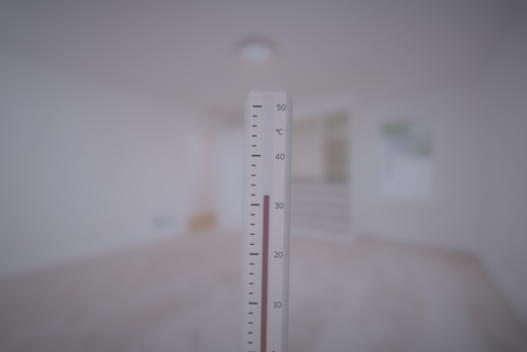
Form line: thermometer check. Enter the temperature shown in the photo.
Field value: 32 °C
